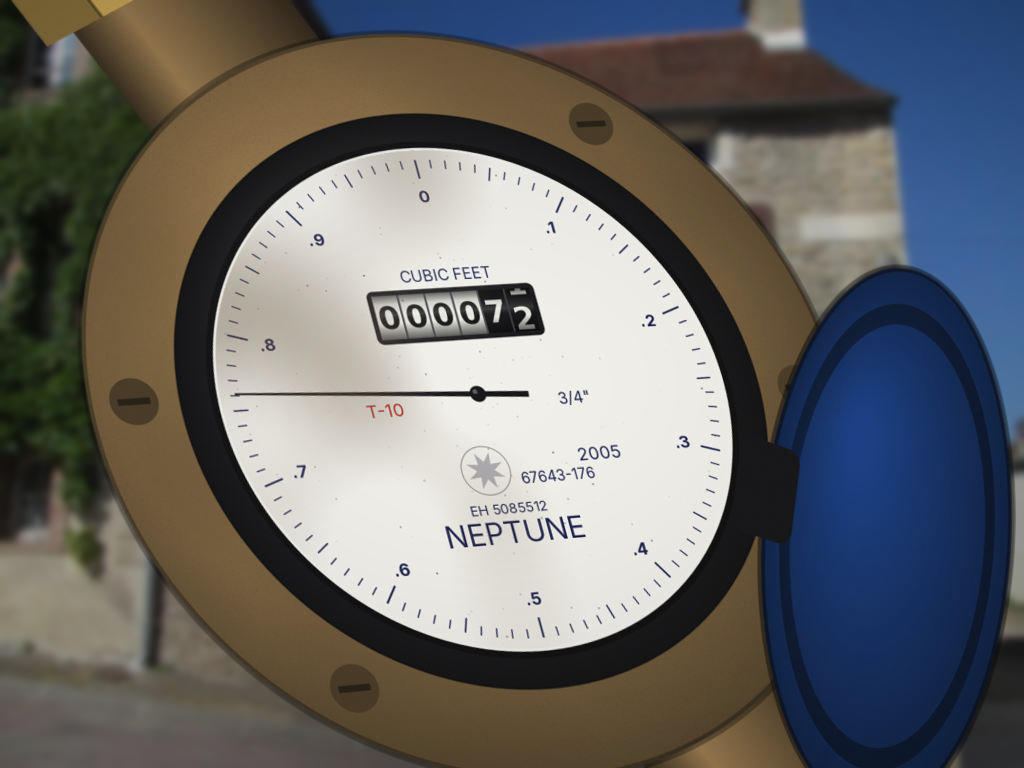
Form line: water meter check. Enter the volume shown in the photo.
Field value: 71.76 ft³
